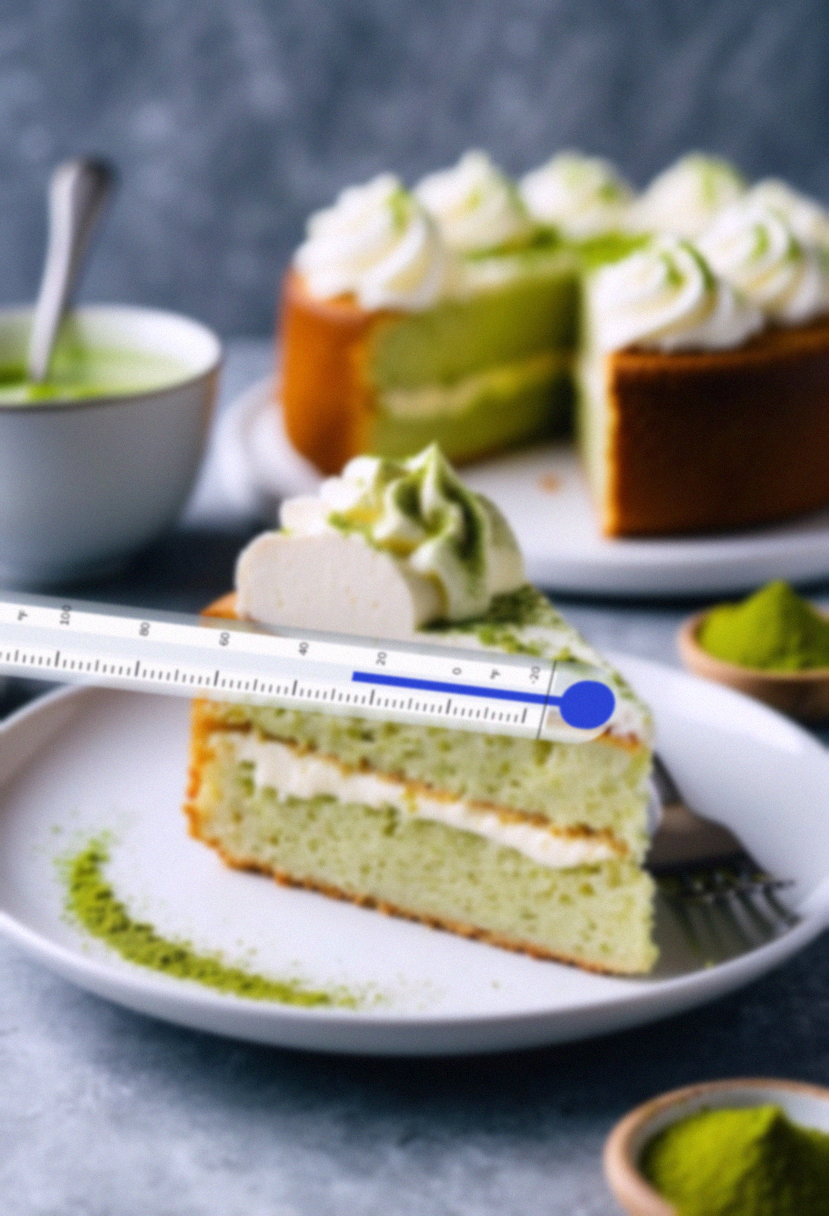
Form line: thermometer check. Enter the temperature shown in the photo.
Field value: 26 °F
